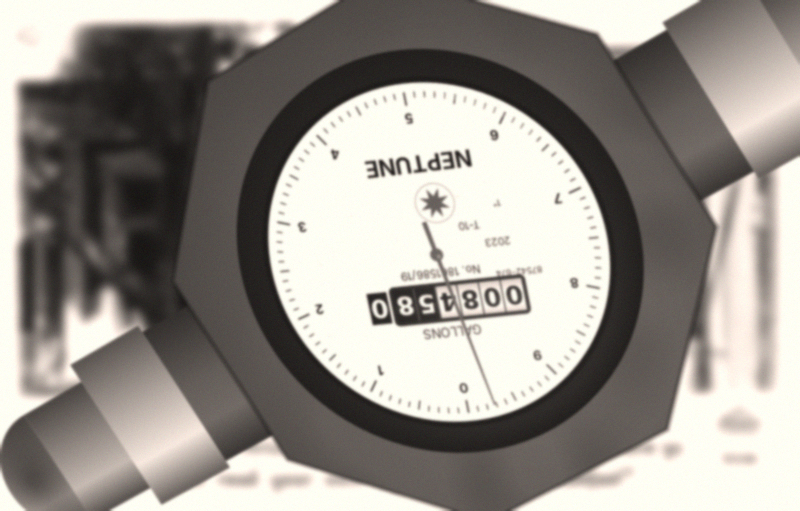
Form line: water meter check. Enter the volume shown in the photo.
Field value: 84579.7 gal
